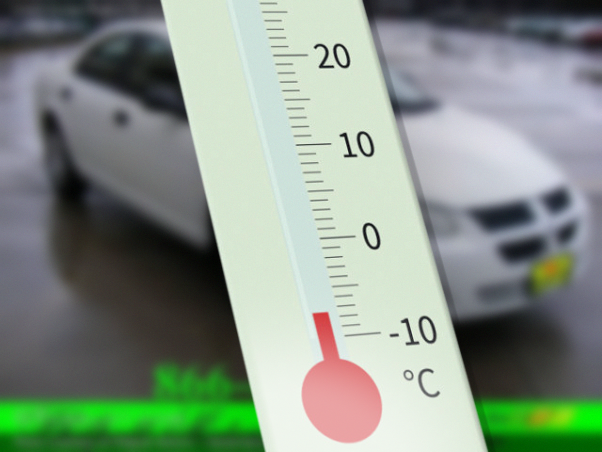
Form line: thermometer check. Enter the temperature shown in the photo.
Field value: -7.5 °C
